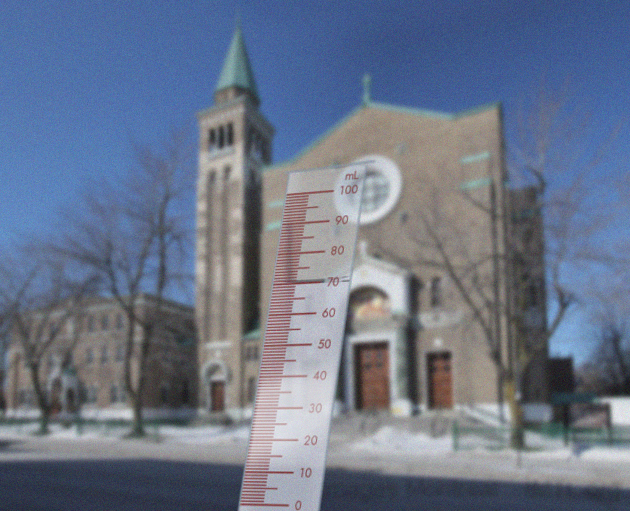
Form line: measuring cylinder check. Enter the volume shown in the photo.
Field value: 70 mL
